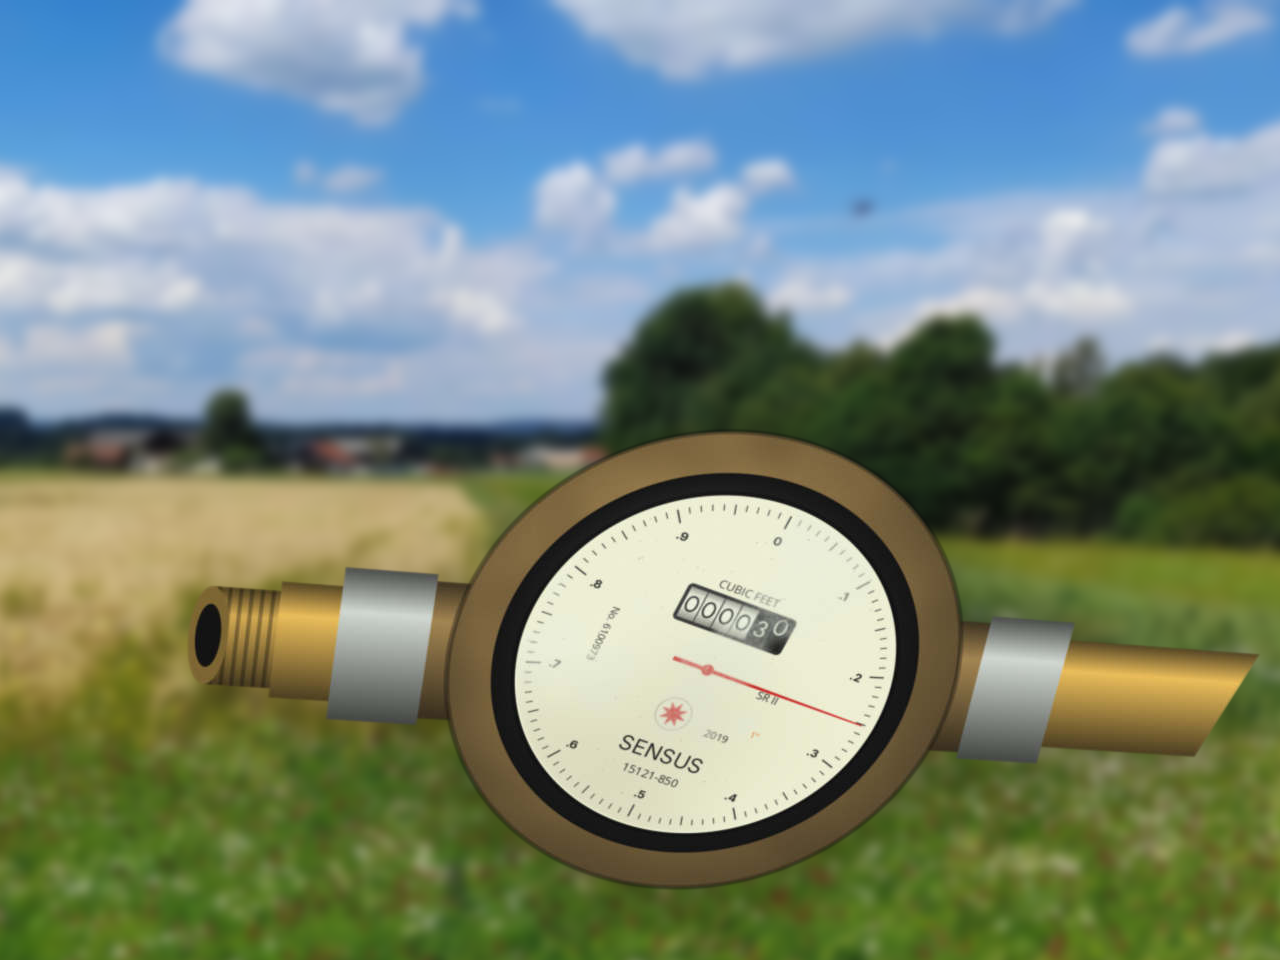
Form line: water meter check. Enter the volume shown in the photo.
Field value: 30.25 ft³
